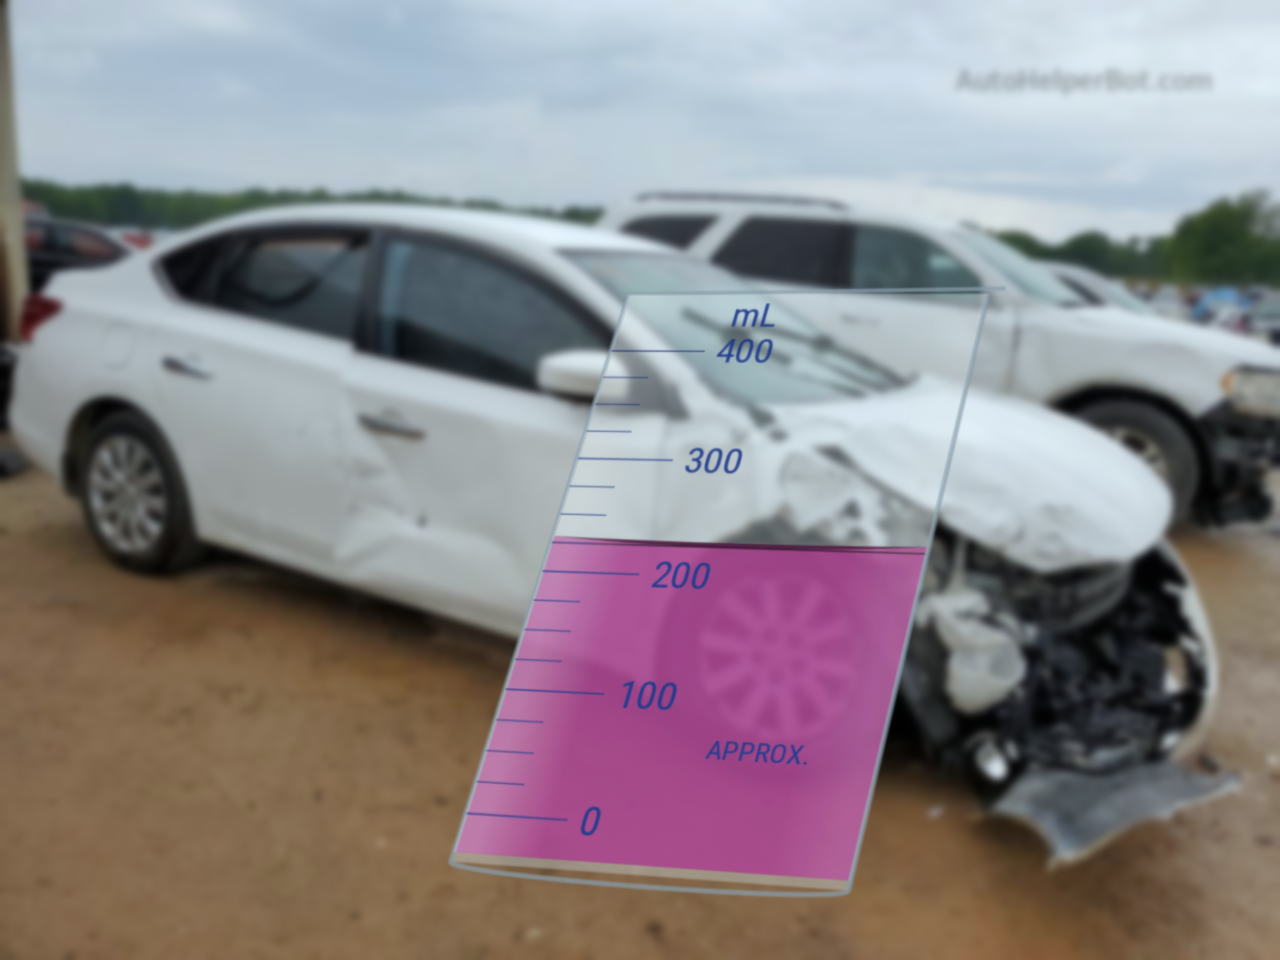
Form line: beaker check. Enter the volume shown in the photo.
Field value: 225 mL
